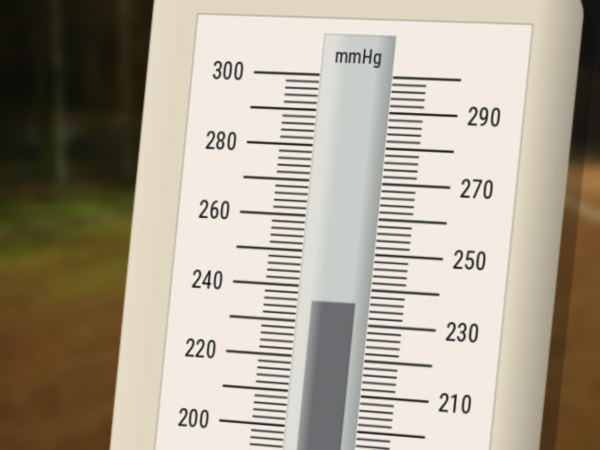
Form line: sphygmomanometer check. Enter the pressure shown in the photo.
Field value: 236 mmHg
